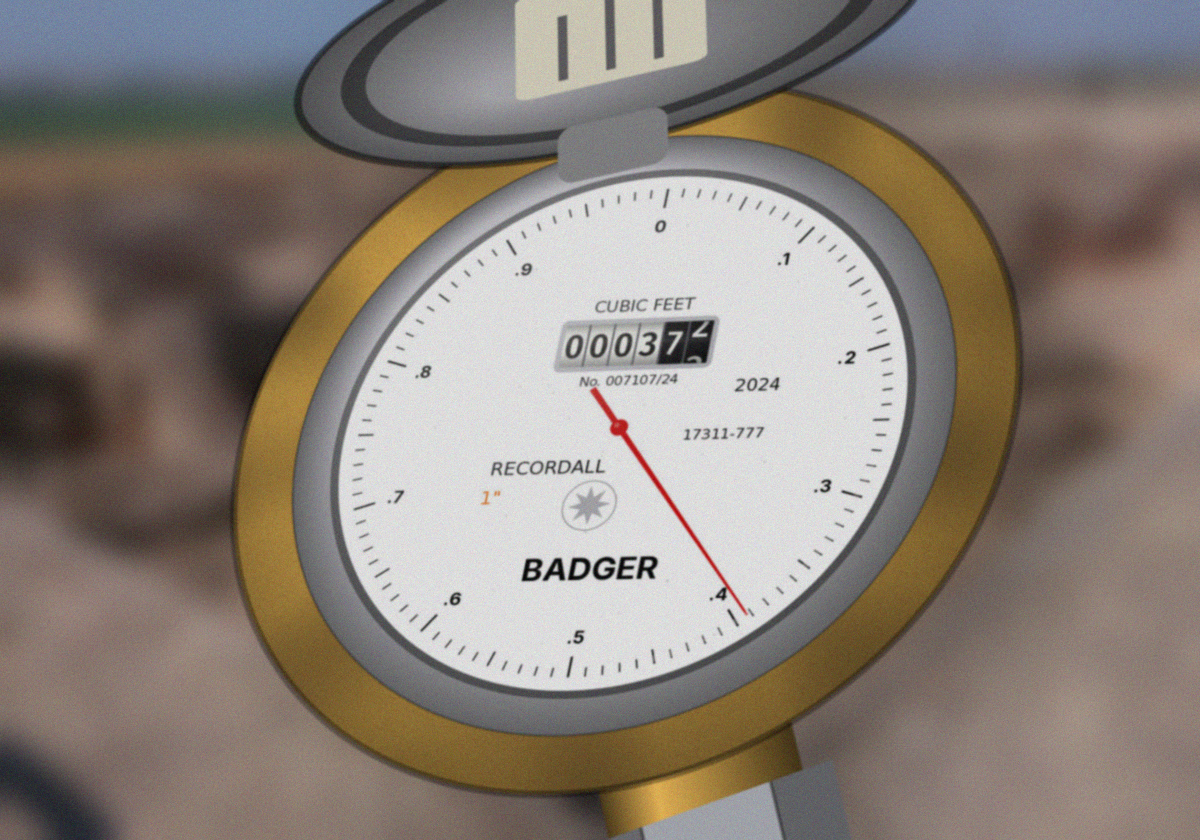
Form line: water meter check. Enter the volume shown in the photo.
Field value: 372.39 ft³
